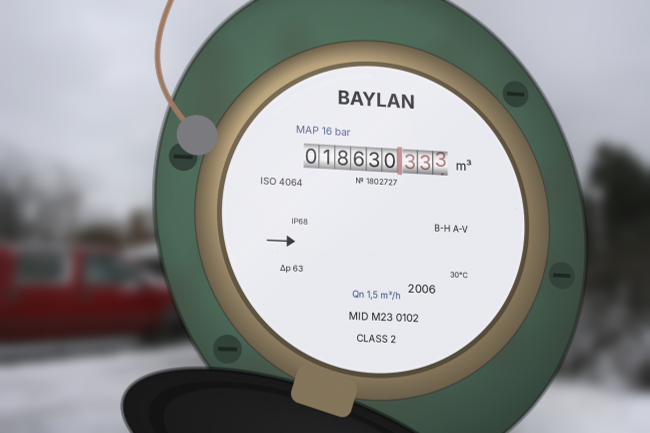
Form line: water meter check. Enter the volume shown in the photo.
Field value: 18630.333 m³
